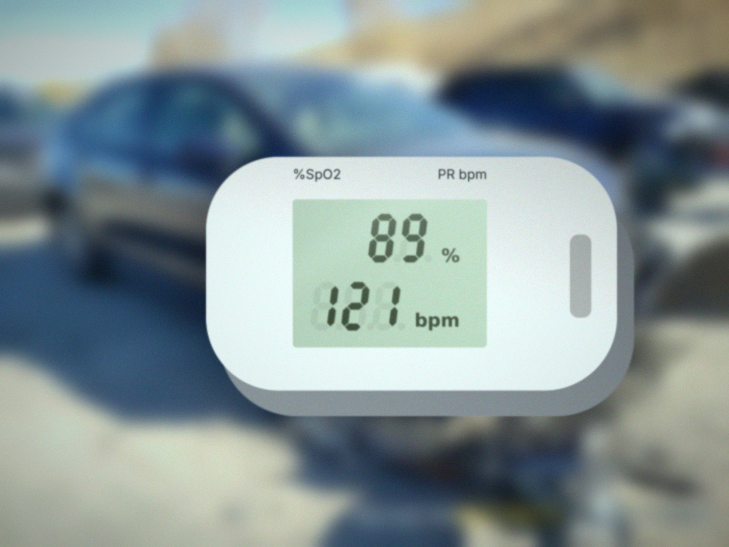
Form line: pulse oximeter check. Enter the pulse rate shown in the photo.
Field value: 121 bpm
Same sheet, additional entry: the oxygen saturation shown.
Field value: 89 %
